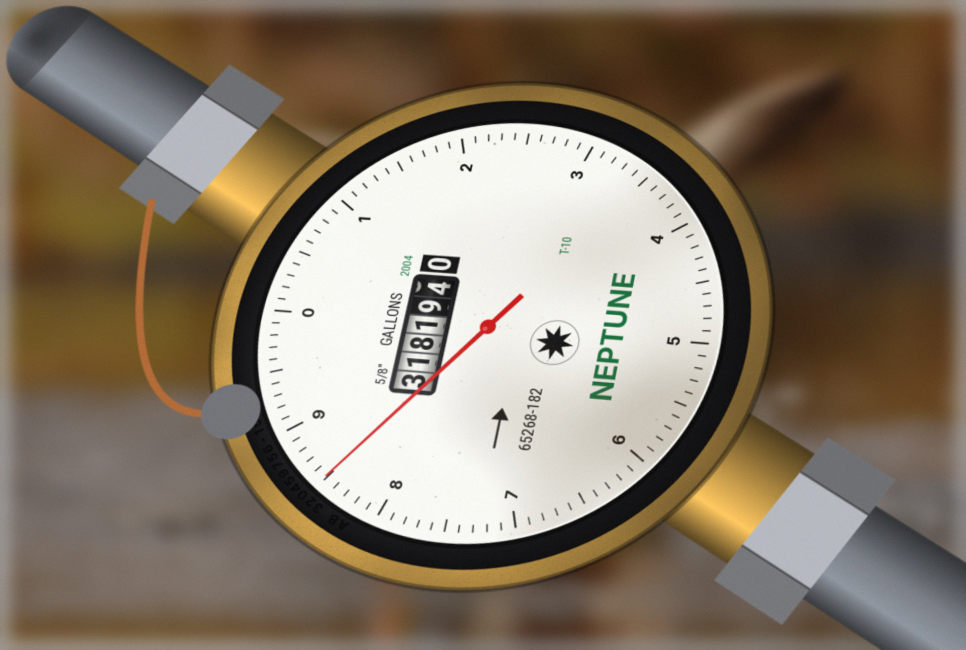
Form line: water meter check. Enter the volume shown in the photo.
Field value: 3181938.5 gal
